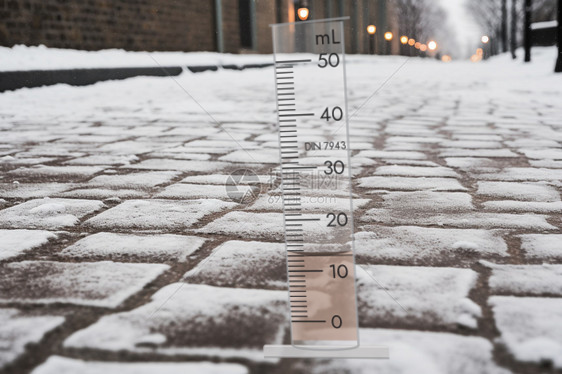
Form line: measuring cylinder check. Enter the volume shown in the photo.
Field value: 13 mL
